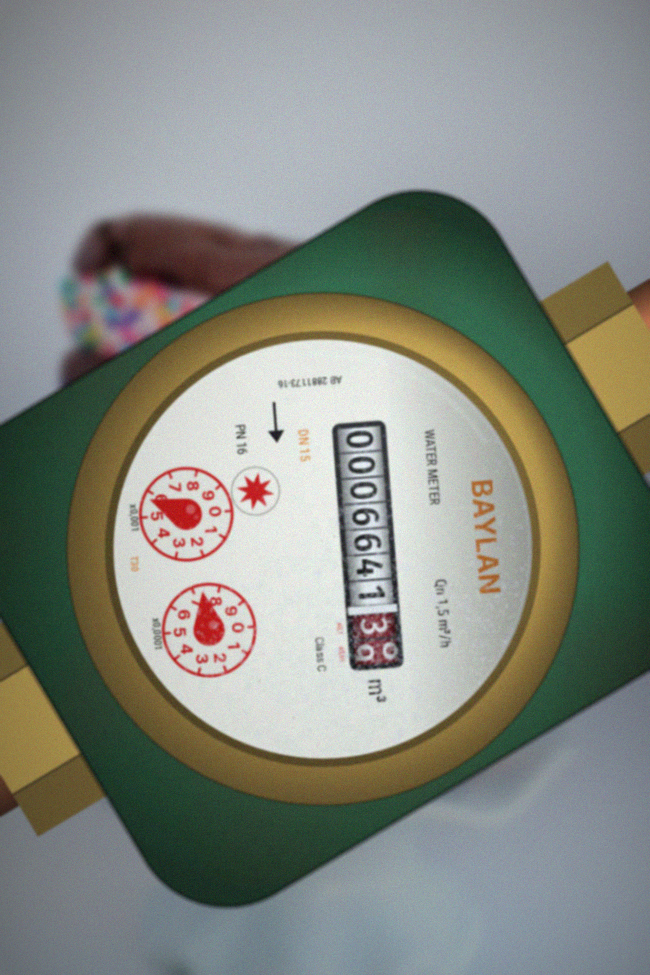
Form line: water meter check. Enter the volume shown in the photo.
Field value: 6641.3857 m³
